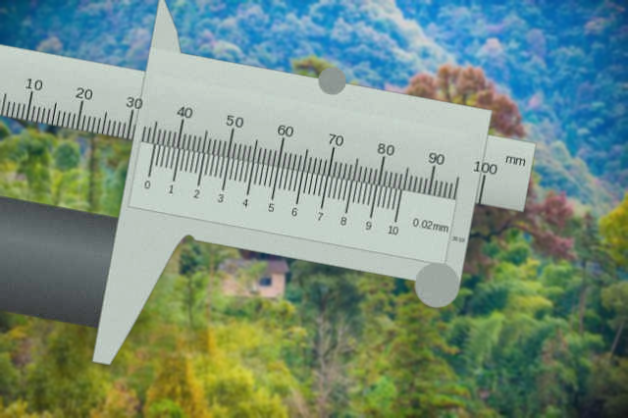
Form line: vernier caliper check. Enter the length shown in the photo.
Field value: 35.5 mm
